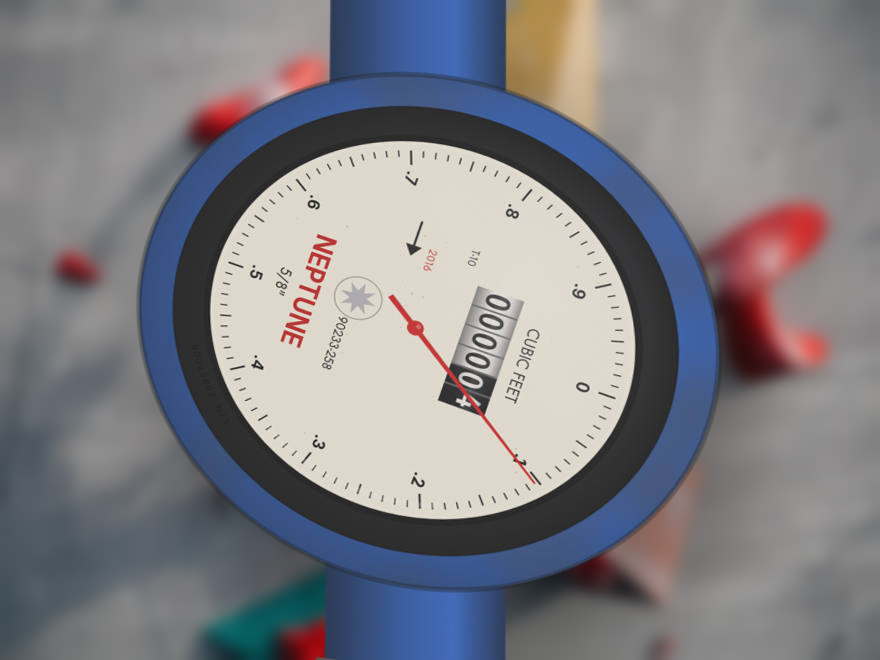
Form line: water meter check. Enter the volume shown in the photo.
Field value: 4.10 ft³
